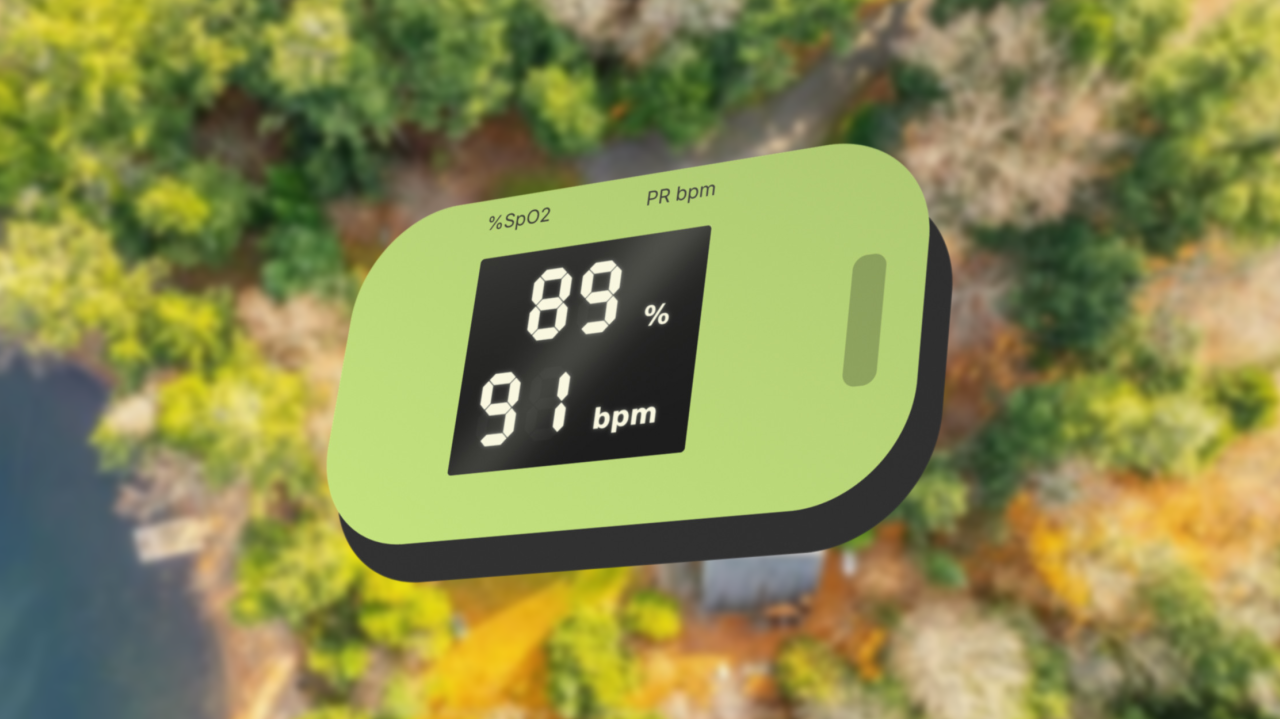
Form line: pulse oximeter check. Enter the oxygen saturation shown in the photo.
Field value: 89 %
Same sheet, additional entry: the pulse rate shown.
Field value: 91 bpm
